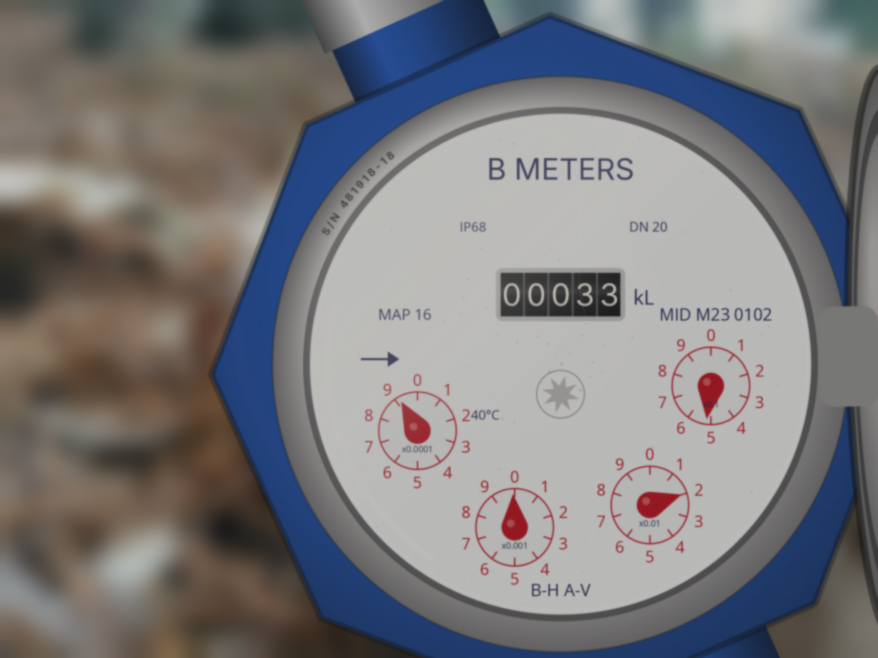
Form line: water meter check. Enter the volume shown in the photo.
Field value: 33.5199 kL
